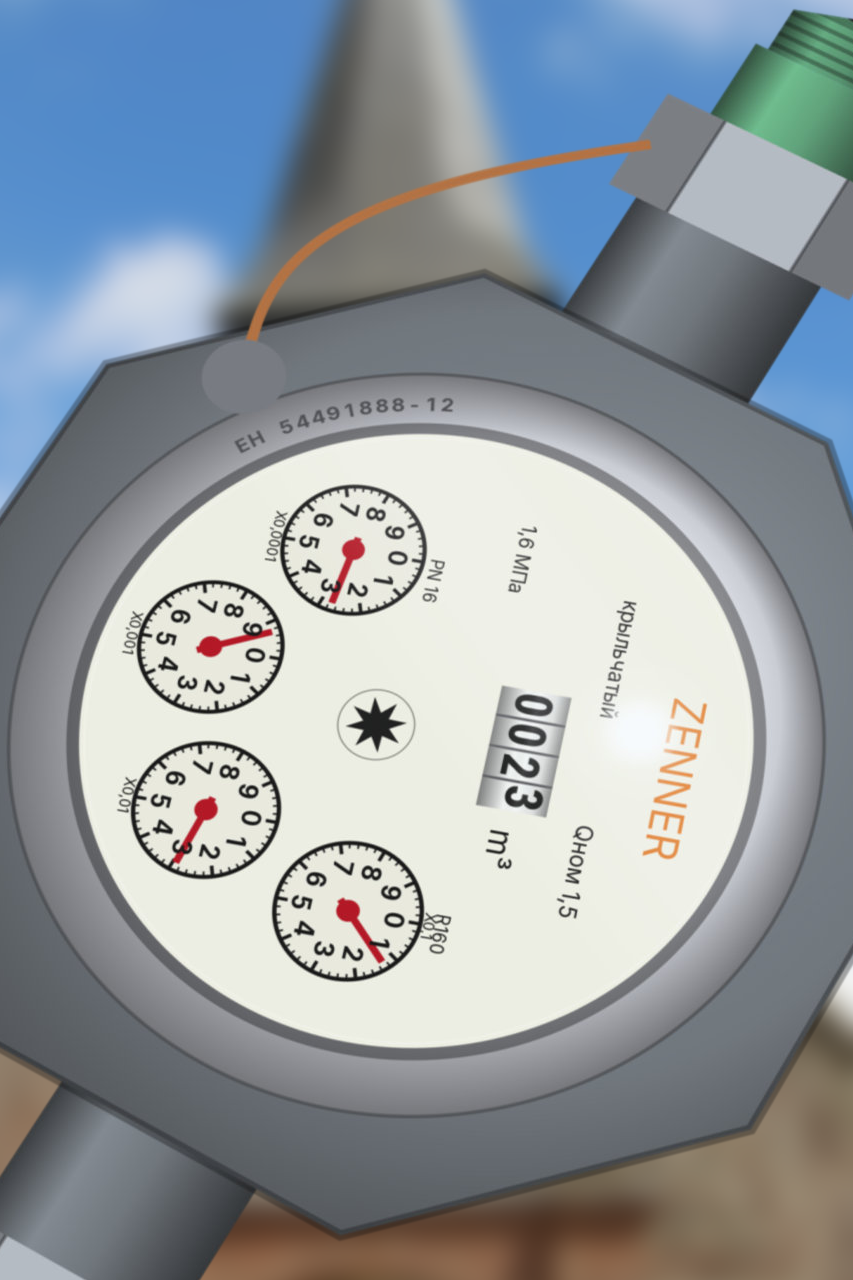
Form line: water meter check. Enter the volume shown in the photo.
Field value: 23.1292 m³
